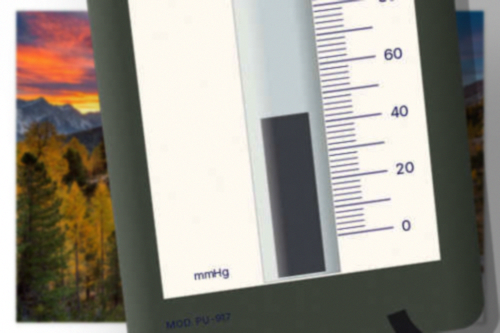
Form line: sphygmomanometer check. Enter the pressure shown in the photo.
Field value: 44 mmHg
